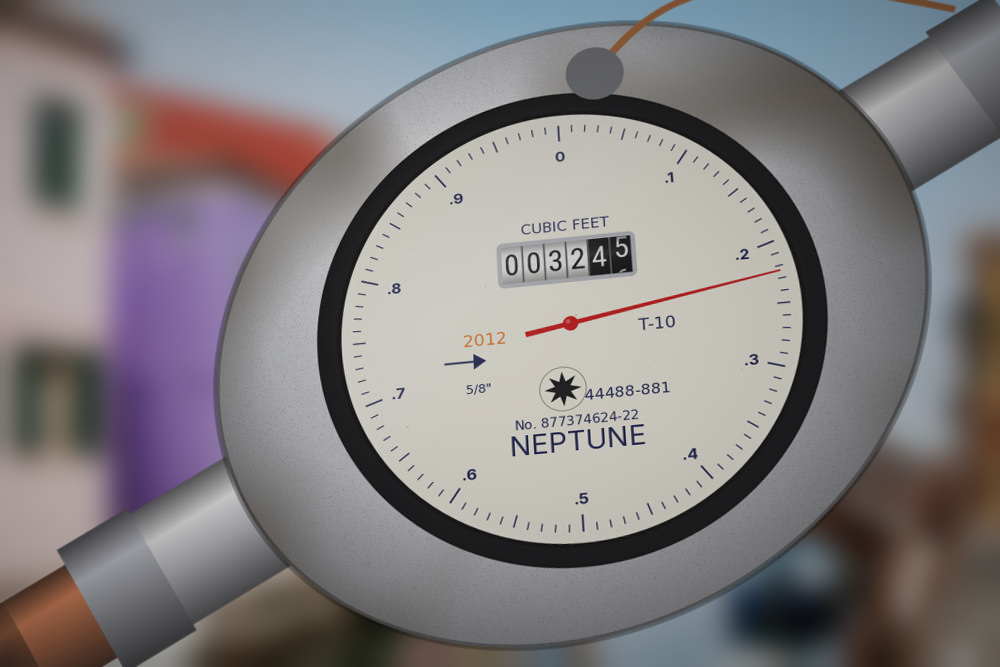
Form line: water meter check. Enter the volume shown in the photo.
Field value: 3245.22 ft³
